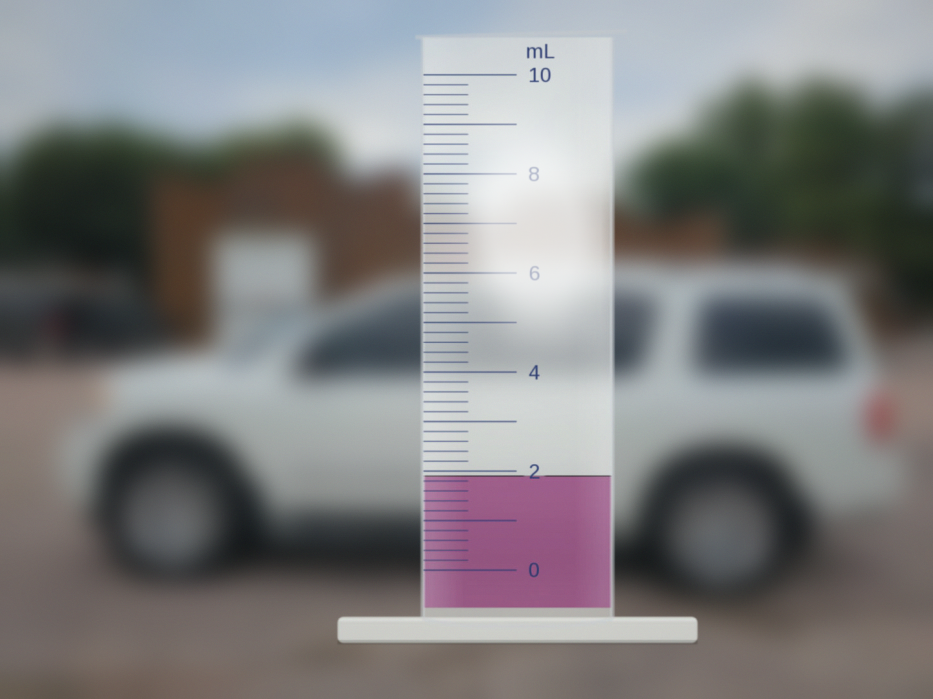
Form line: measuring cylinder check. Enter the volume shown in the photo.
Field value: 1.9 mL
